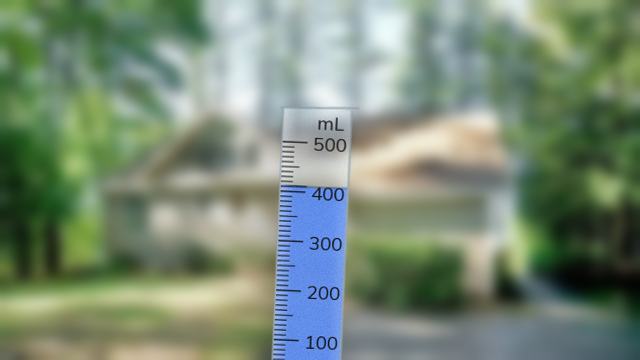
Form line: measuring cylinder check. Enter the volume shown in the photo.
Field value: 410 mL
